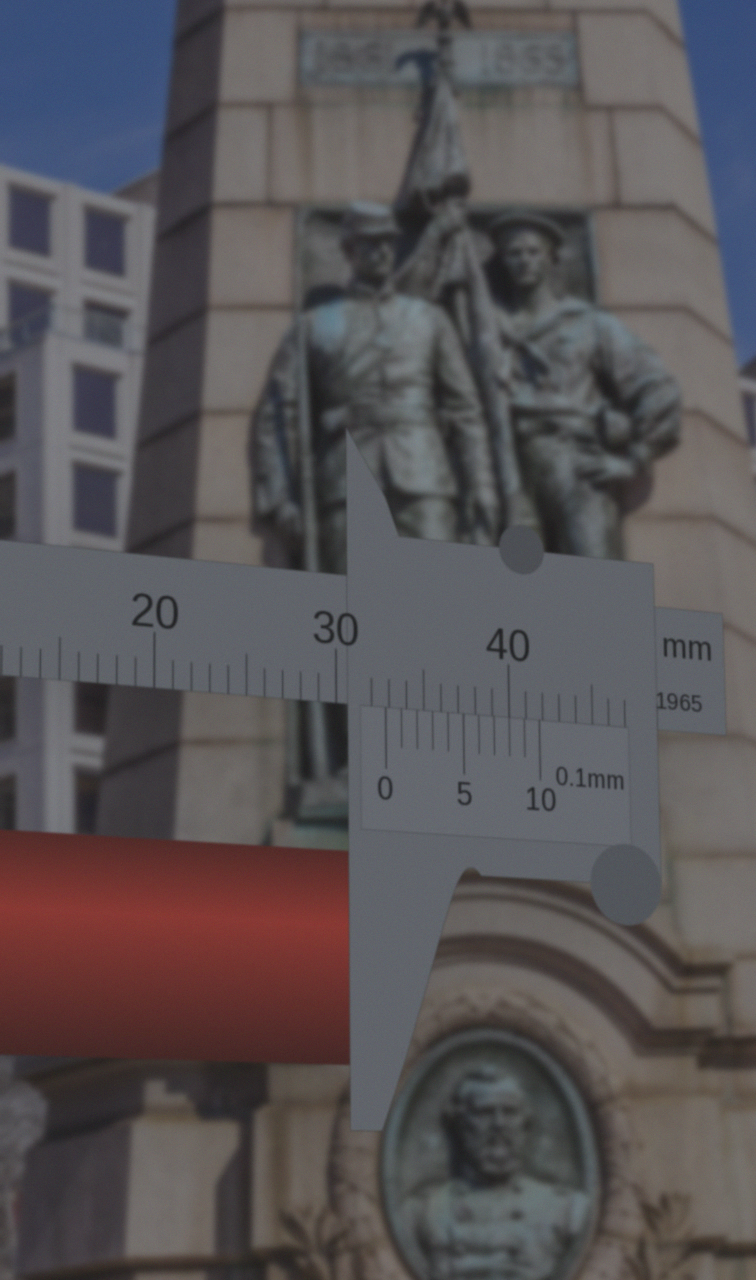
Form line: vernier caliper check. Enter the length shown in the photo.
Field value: 32.8 mm
